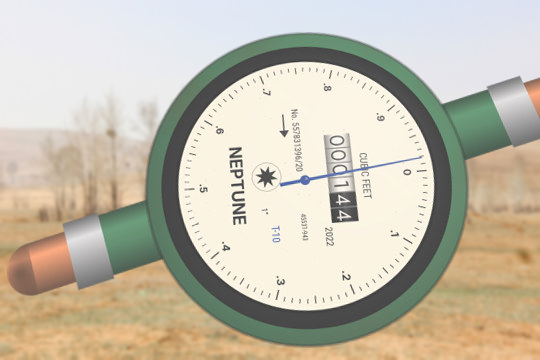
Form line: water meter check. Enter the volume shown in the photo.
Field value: 143.98 ft³
